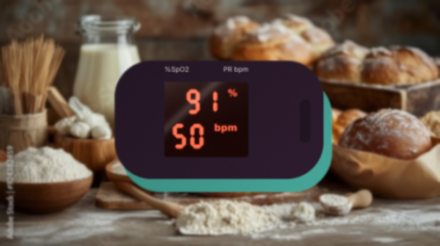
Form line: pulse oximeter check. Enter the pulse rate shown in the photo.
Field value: 50 bpm
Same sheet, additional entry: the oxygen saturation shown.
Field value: 91 %
